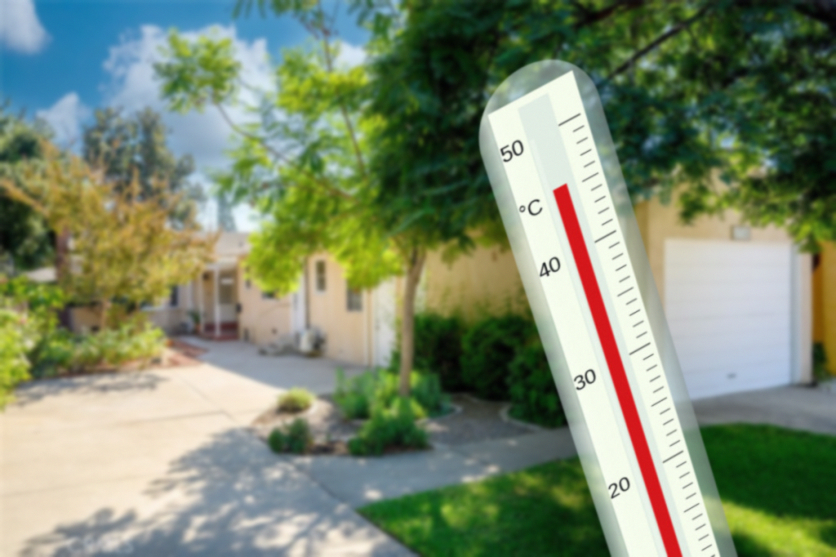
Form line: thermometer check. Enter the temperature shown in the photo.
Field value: 45.5 °C
